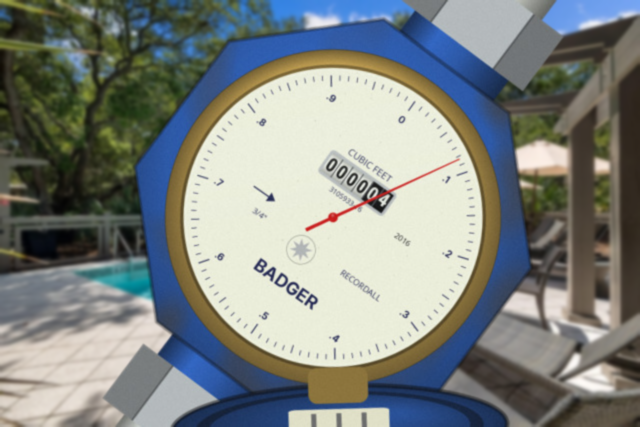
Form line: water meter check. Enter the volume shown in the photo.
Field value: 4.08 ft³
